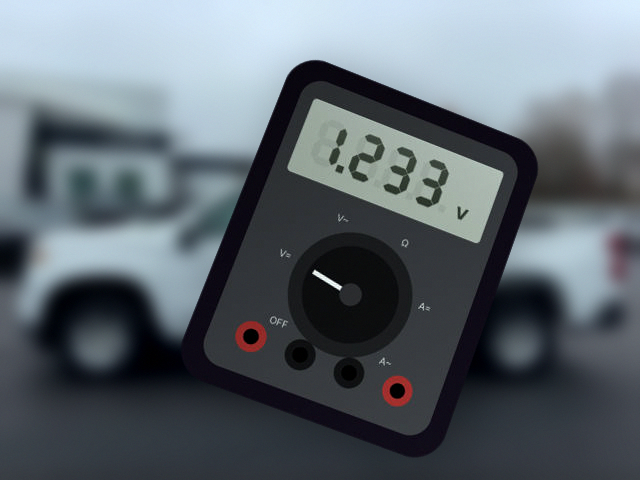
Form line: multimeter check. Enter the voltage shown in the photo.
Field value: 1.233 V
